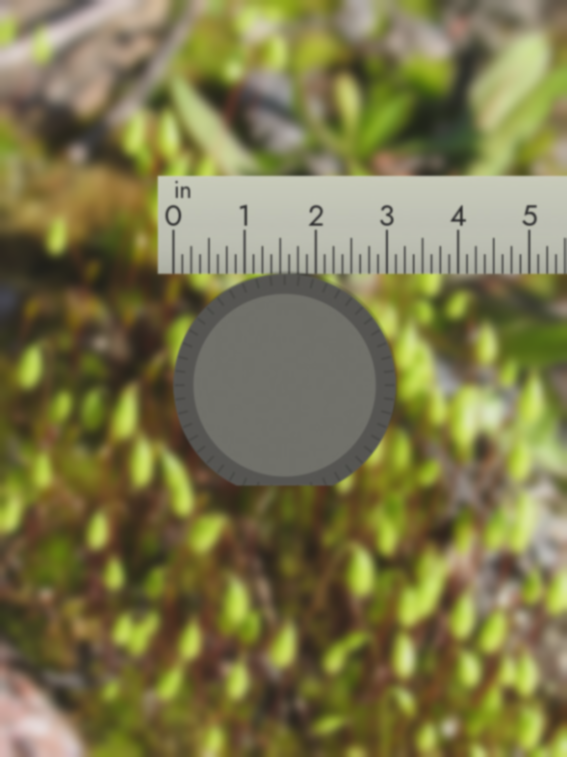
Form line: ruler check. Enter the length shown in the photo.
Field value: 3.125 in
